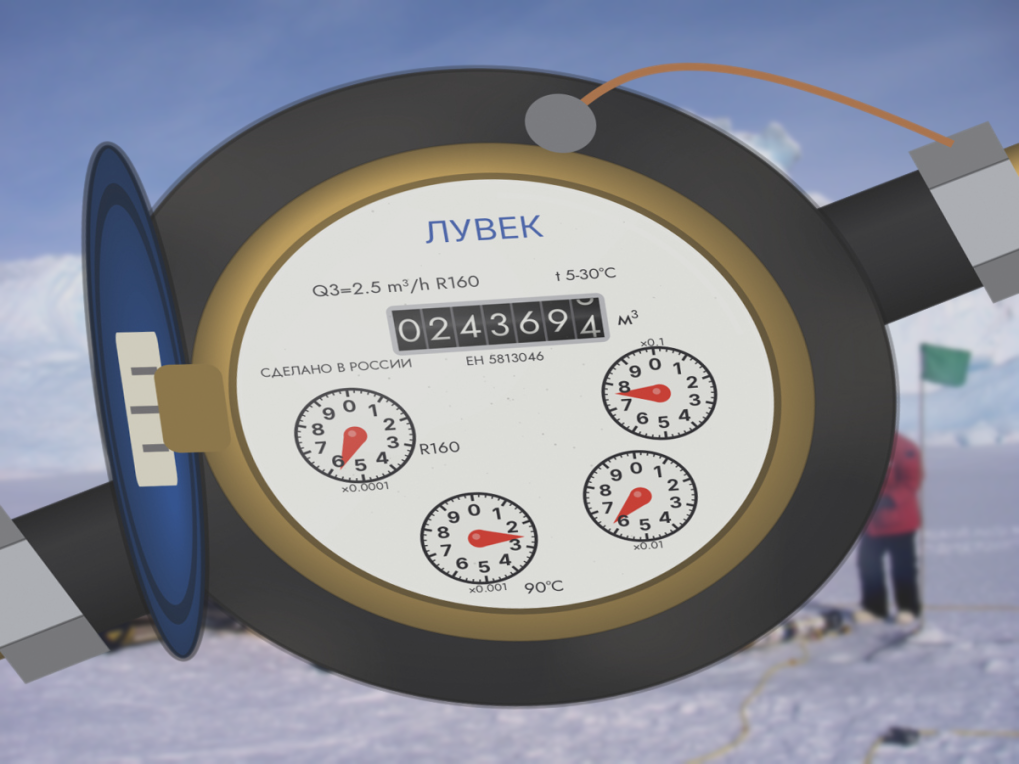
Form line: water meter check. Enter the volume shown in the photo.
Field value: 243693.7625 m³
